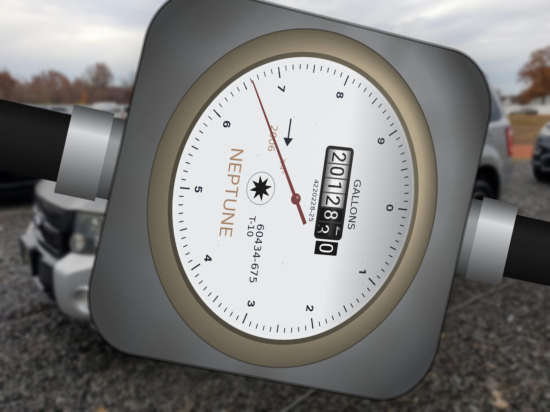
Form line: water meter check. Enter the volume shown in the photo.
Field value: 2012826.6 gal
